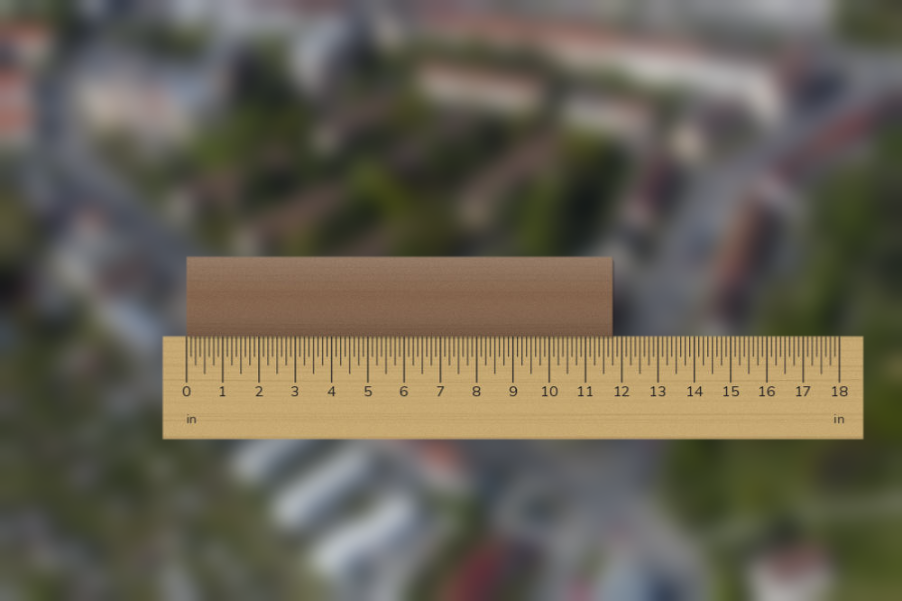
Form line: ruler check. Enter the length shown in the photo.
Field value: 11.75 in
